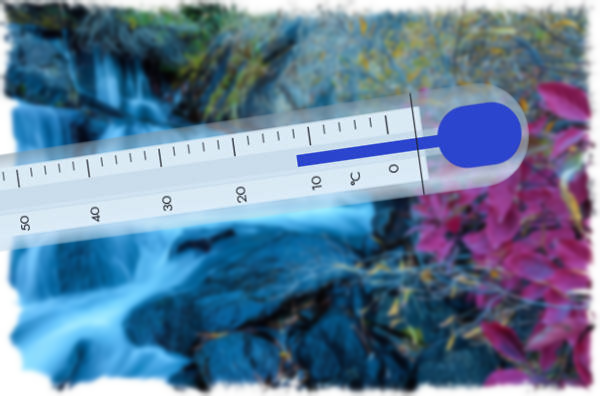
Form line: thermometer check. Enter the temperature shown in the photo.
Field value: 12 °C
